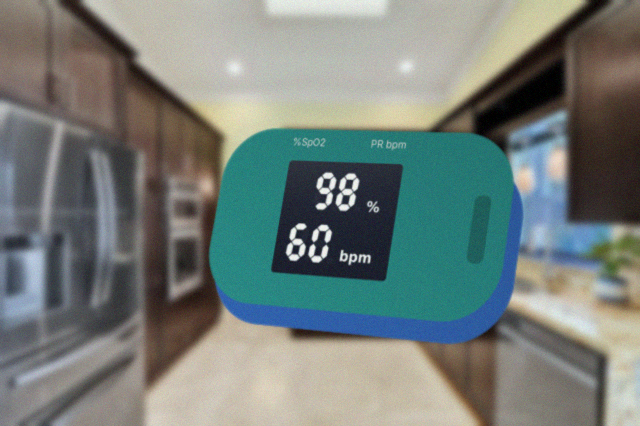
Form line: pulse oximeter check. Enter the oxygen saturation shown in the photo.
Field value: 98 %
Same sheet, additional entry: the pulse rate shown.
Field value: 60 bpm
